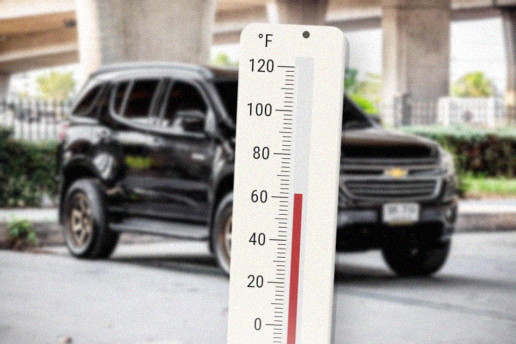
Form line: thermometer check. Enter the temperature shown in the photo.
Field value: 62 °F
